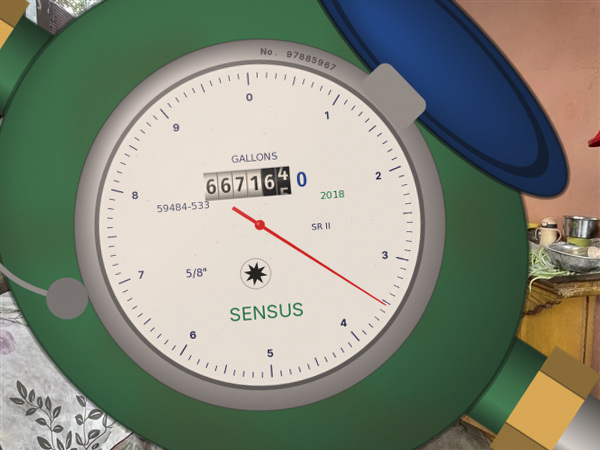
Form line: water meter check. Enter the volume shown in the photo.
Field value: 6671643.5 gal
